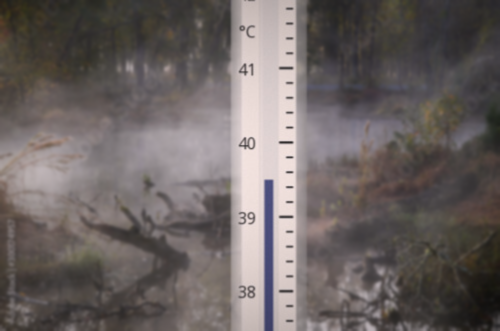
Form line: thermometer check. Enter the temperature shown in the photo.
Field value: 39.5 °C
